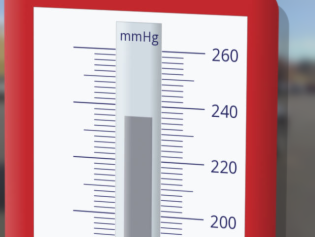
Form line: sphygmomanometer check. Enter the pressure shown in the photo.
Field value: 236 mmHg
